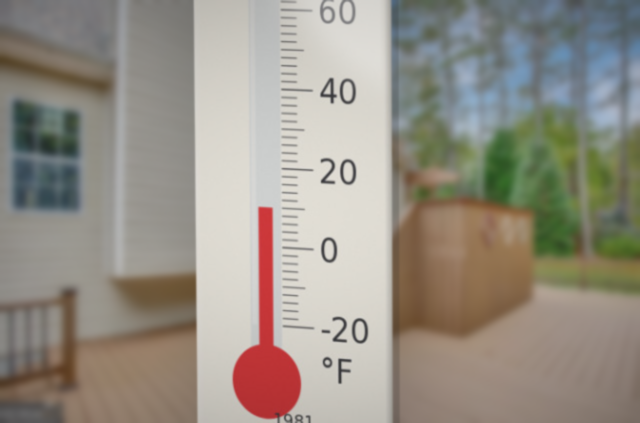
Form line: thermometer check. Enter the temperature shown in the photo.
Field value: 10 °F
